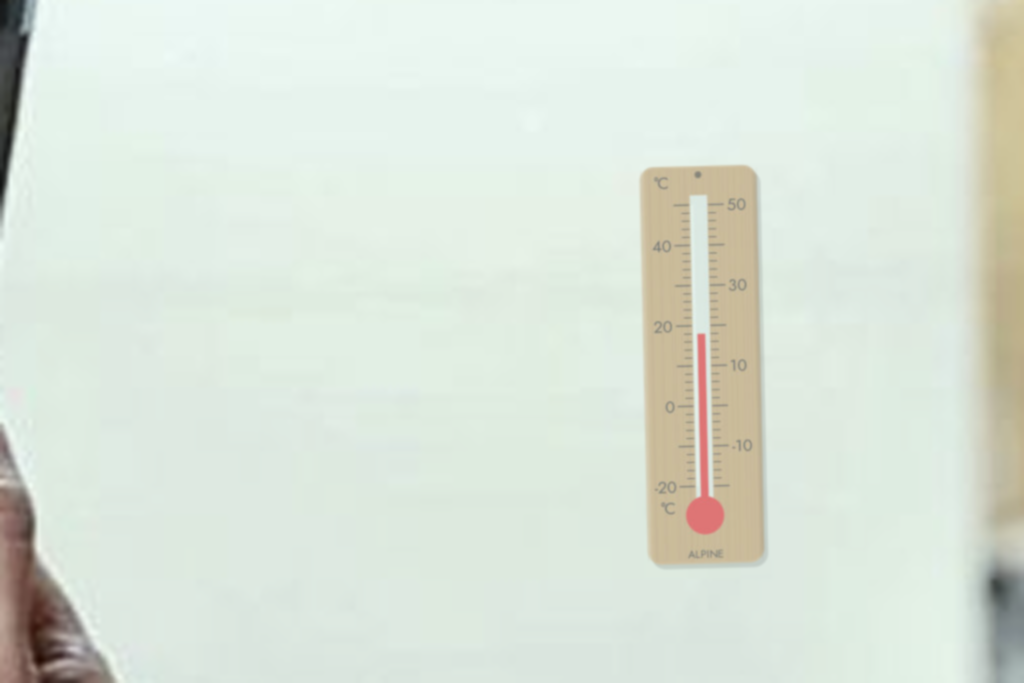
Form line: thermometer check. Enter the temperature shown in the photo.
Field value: 18 °C
